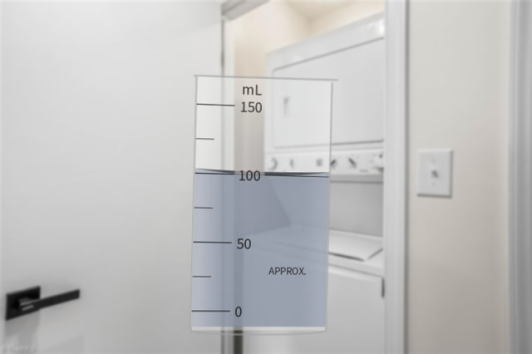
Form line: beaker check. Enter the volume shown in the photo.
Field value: 100 mL
